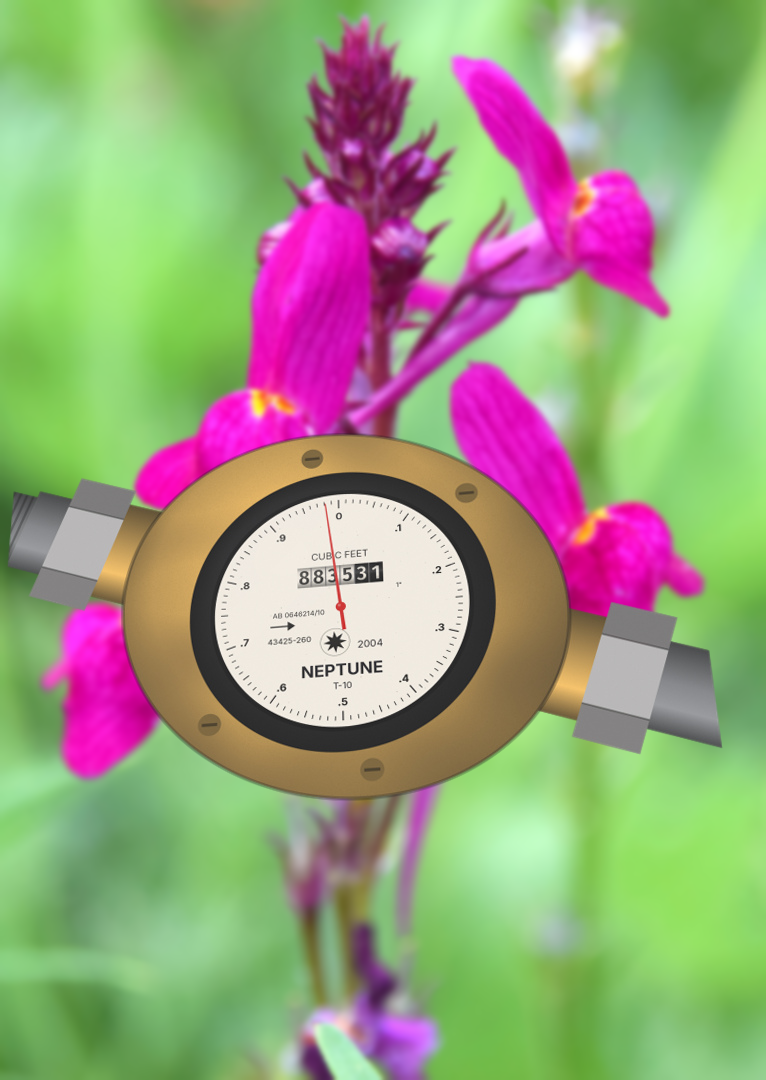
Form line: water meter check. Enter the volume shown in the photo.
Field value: 883530.98 ft³
